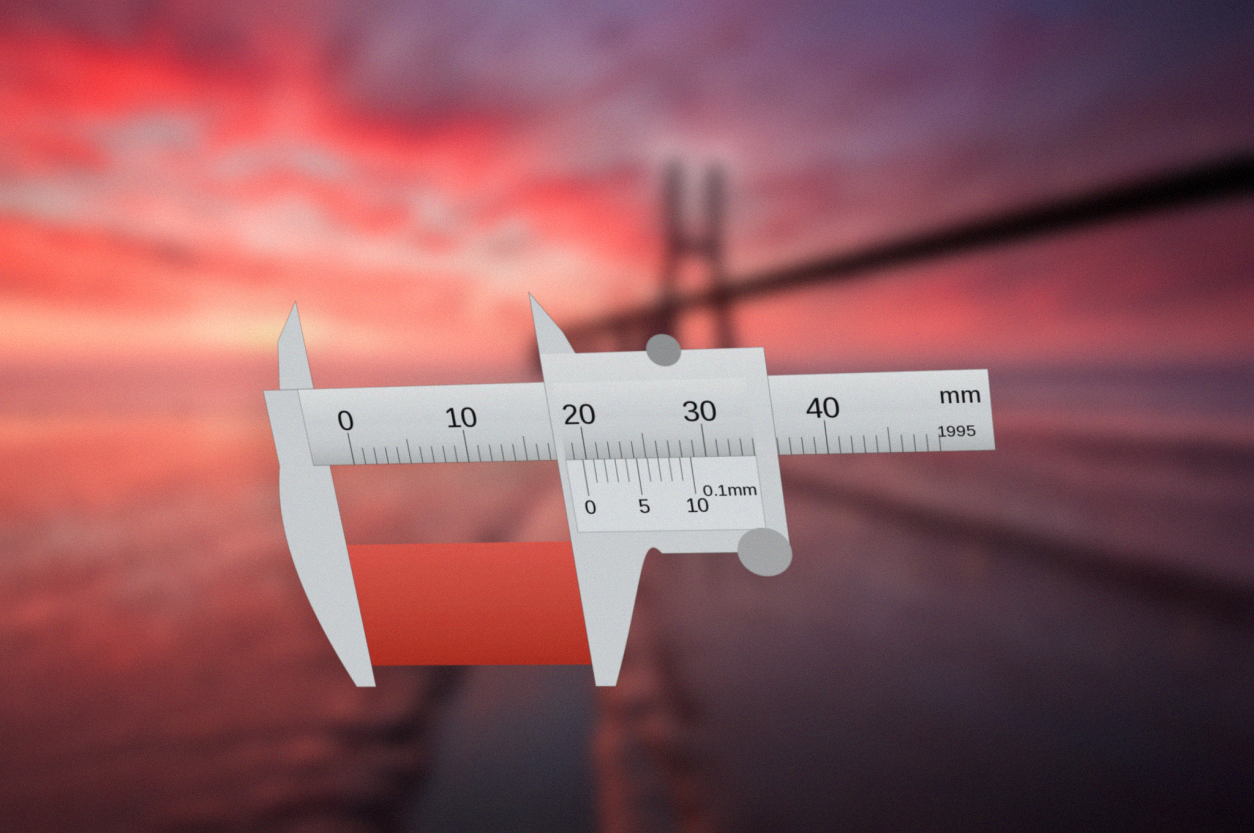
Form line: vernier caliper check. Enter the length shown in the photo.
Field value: 19.7 mm
